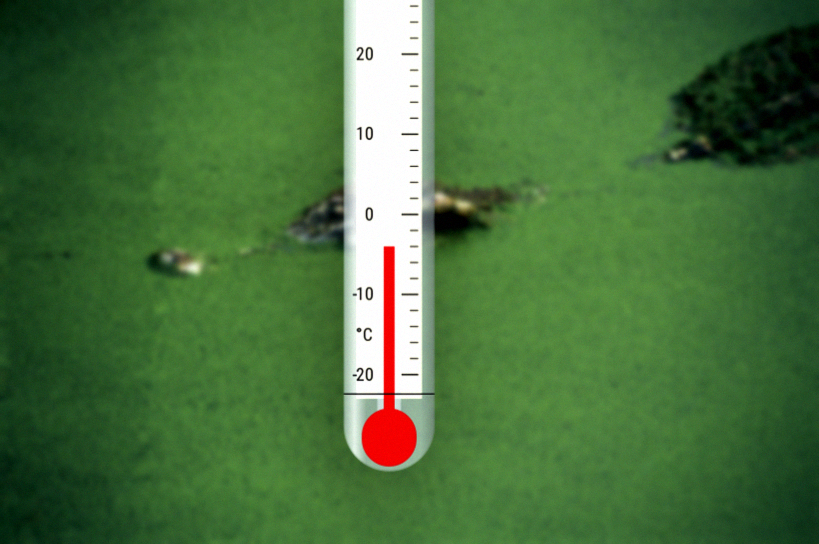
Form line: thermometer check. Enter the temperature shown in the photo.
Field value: -4 °C
